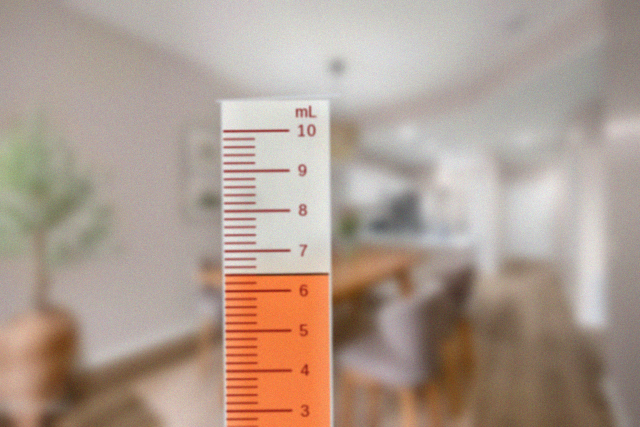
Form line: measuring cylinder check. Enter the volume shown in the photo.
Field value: 6.4 mL
